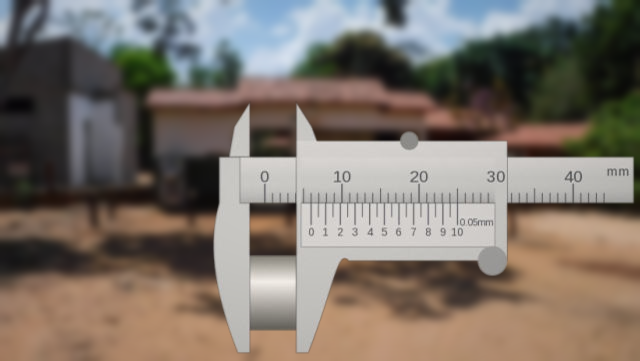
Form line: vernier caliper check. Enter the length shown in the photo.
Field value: 6.0 mm
